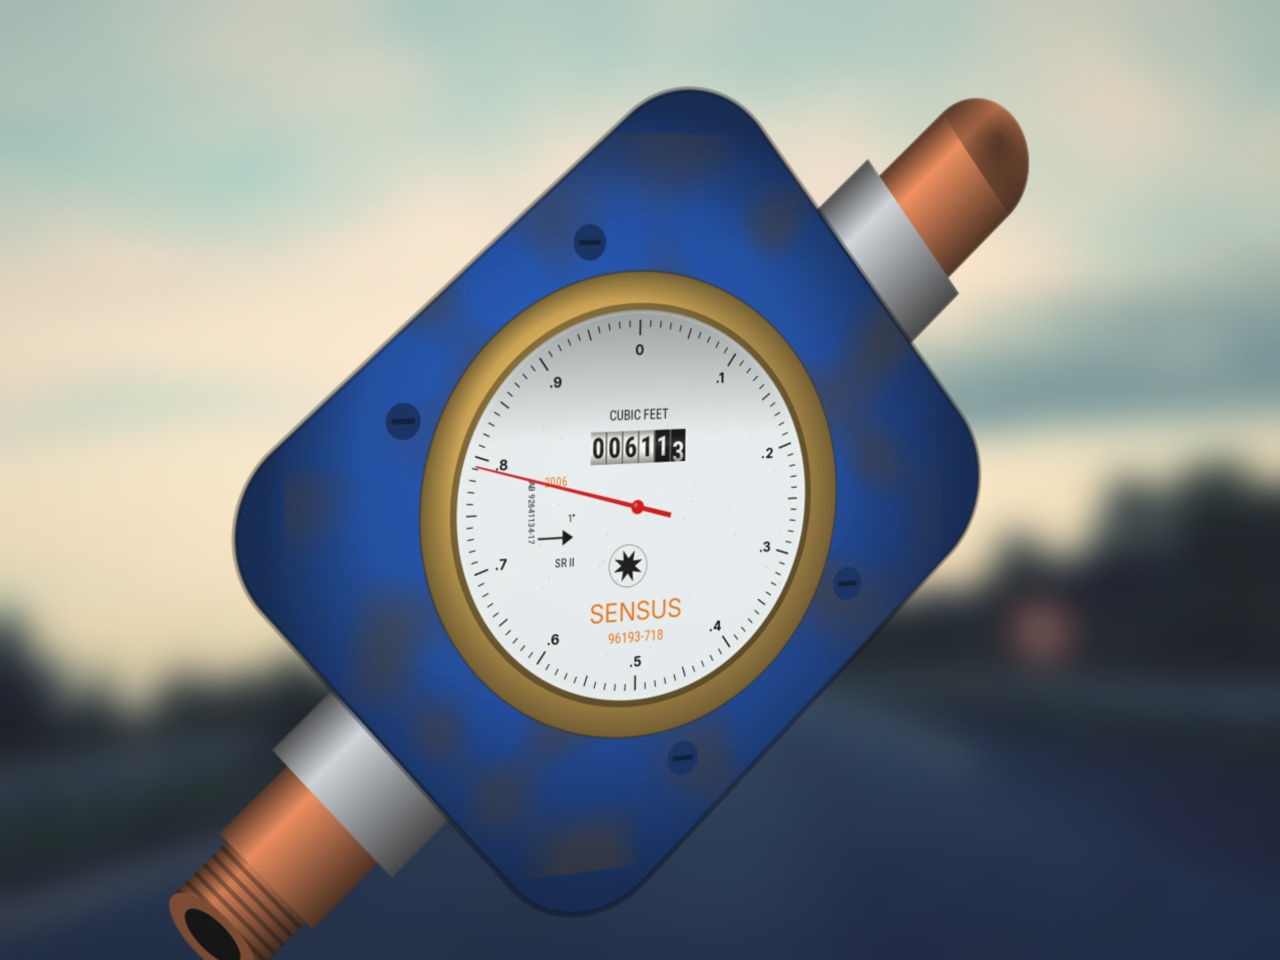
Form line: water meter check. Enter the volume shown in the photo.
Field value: 6112.79 ft³
